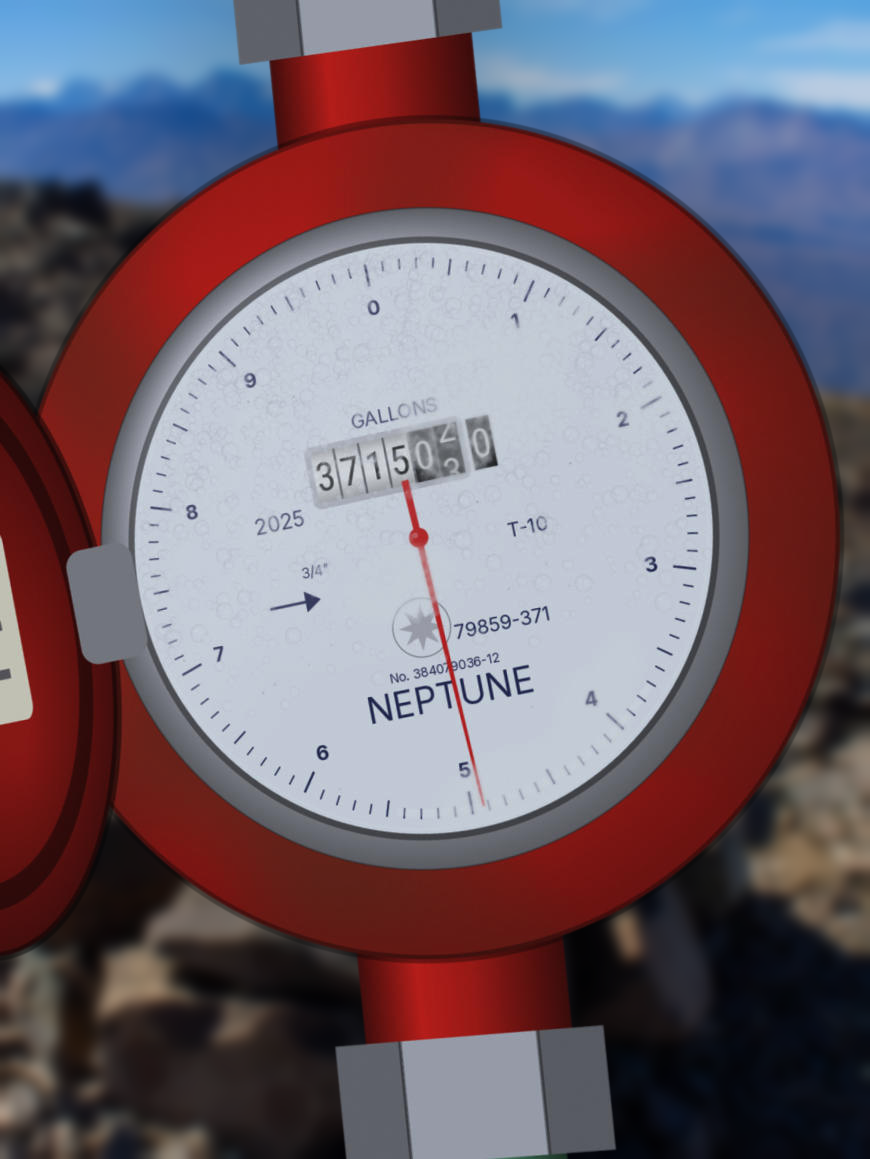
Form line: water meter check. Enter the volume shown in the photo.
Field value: 3715024.9 gal
